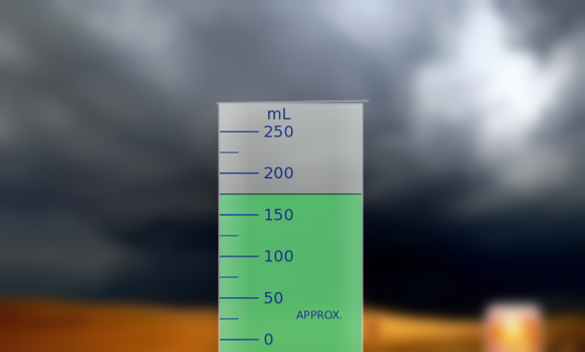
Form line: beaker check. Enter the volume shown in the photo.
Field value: 175 mL
